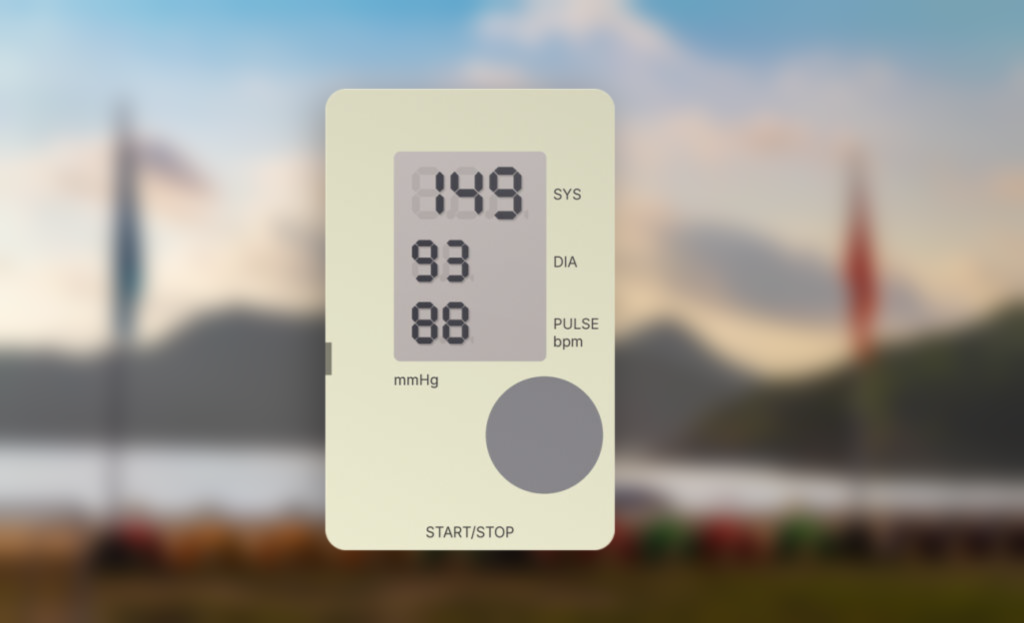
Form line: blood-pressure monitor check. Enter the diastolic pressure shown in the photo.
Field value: 93 mmHg
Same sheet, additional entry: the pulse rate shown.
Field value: 88 bpm
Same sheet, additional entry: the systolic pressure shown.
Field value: 149 mmHg
